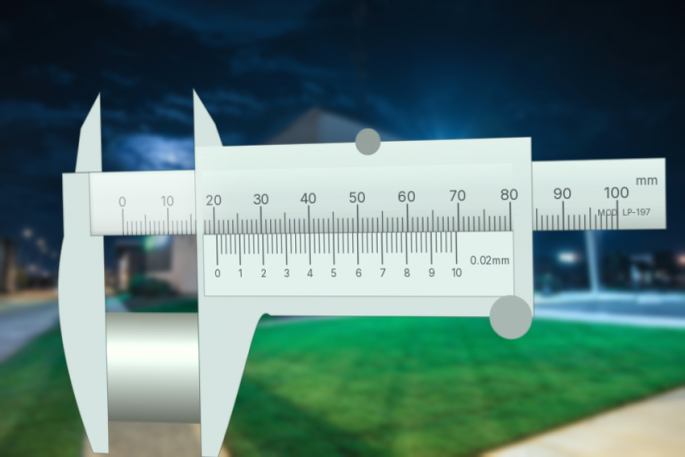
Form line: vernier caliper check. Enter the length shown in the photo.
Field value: 20.5 mm
